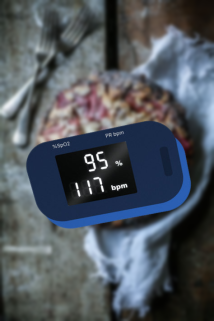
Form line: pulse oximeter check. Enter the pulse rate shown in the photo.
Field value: 117 bpm
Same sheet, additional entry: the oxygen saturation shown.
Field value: 95 %
